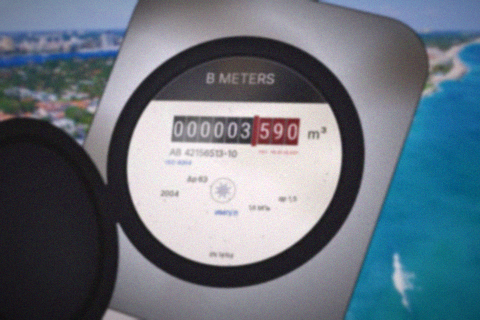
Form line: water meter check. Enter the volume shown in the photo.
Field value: 3.590 m³
